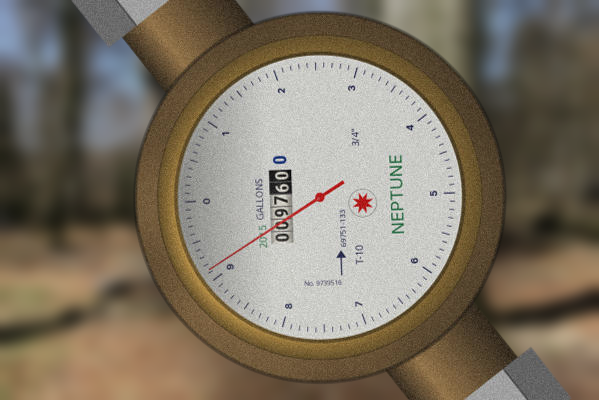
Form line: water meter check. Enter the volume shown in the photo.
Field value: 97599.1 gal
